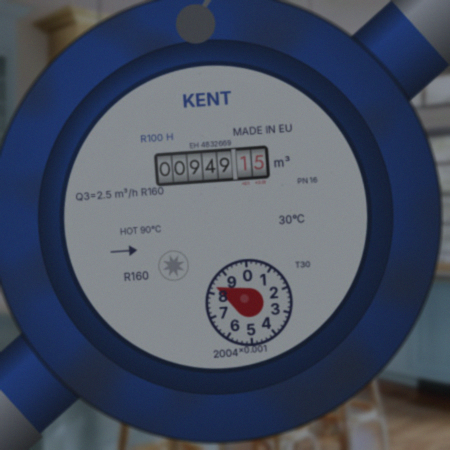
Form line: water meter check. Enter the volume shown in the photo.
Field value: 949.158 m³
